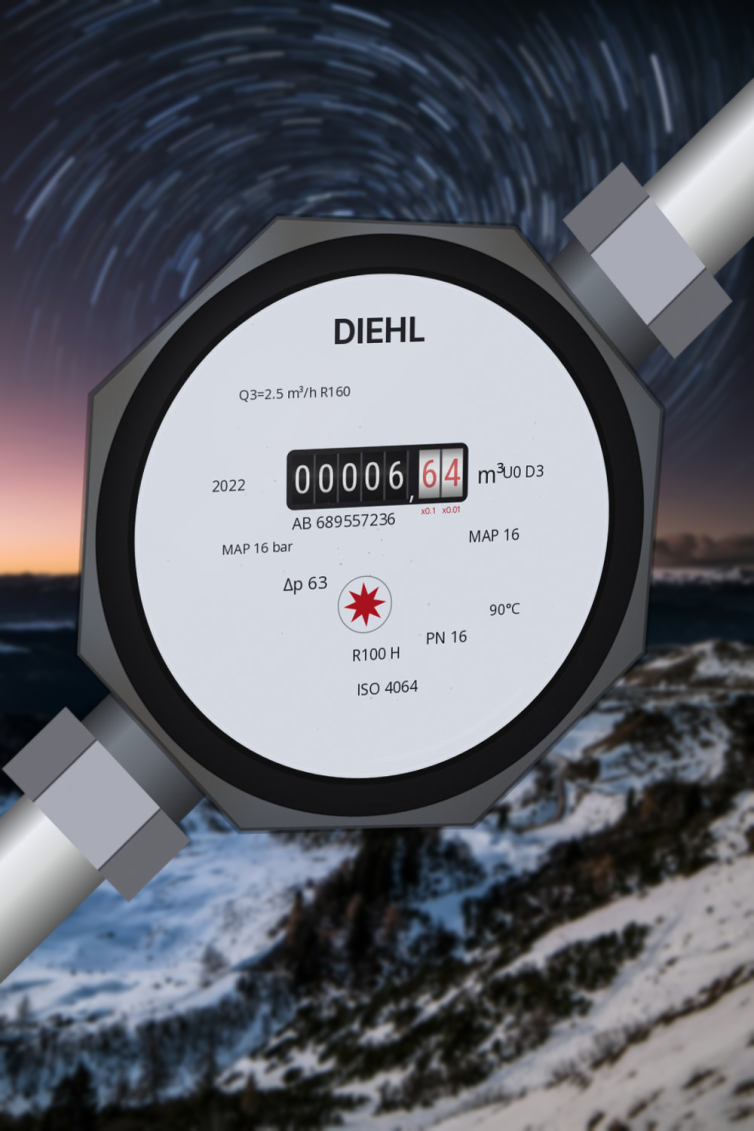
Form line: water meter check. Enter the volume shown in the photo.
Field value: 6.64 m³
